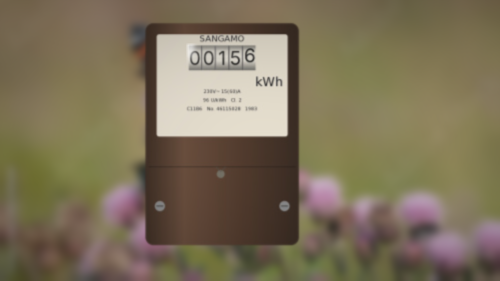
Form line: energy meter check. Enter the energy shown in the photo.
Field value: 156 kWh
